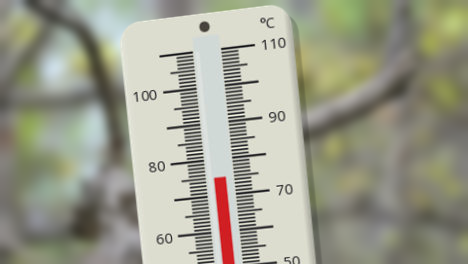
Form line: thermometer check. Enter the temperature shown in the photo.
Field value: 75 °C
